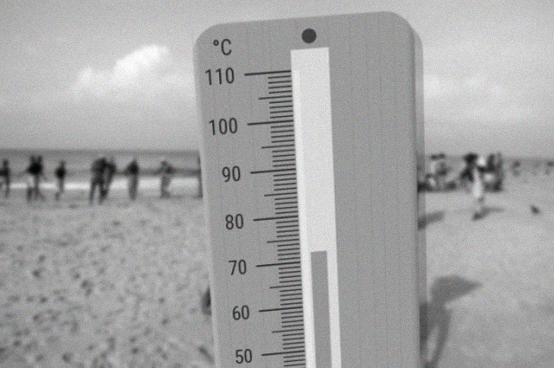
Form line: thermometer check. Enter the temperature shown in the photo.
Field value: 72 °C
